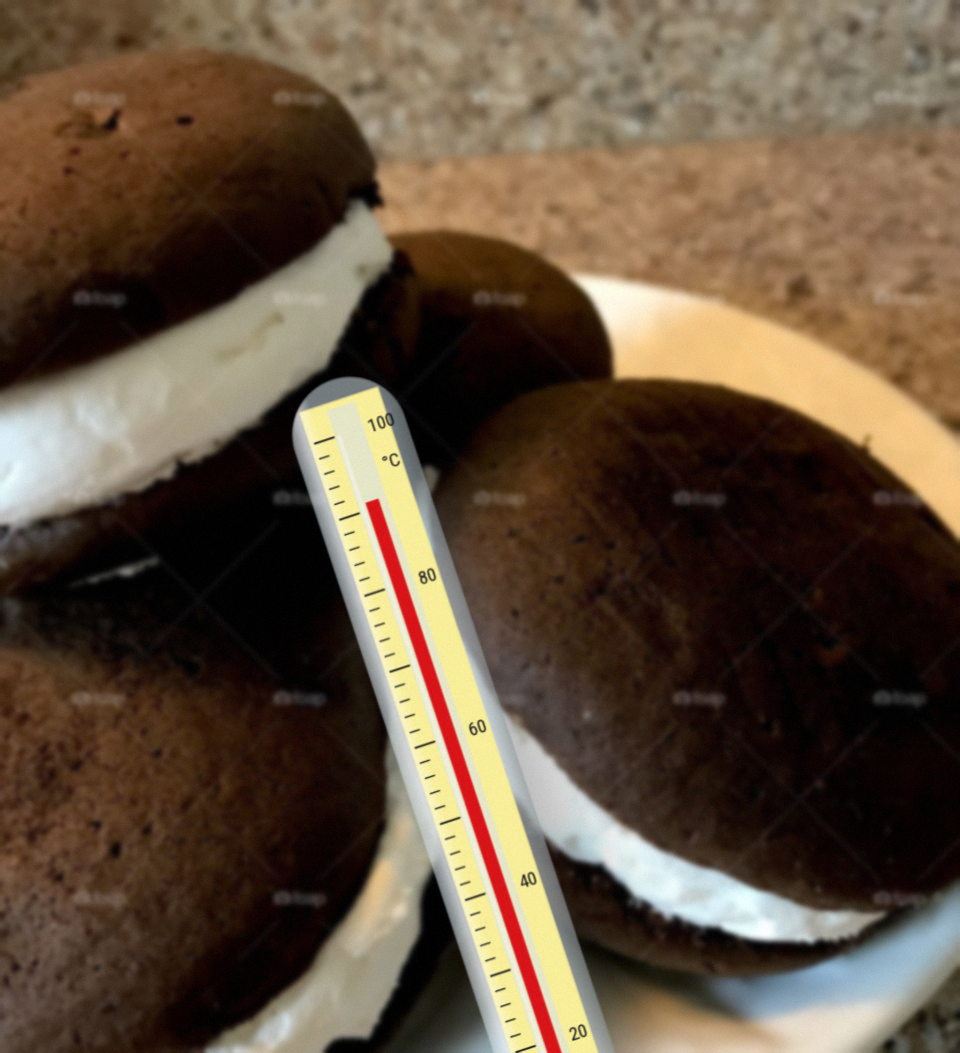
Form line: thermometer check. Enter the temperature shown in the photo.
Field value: 91 °C
